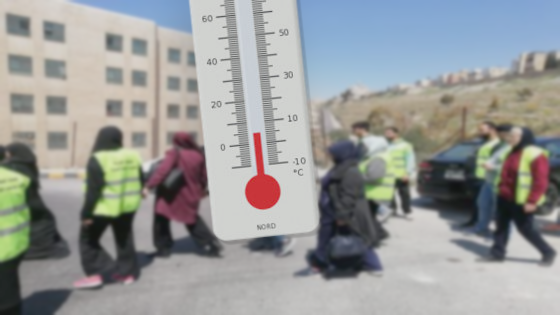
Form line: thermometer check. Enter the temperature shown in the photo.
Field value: 5 °C
